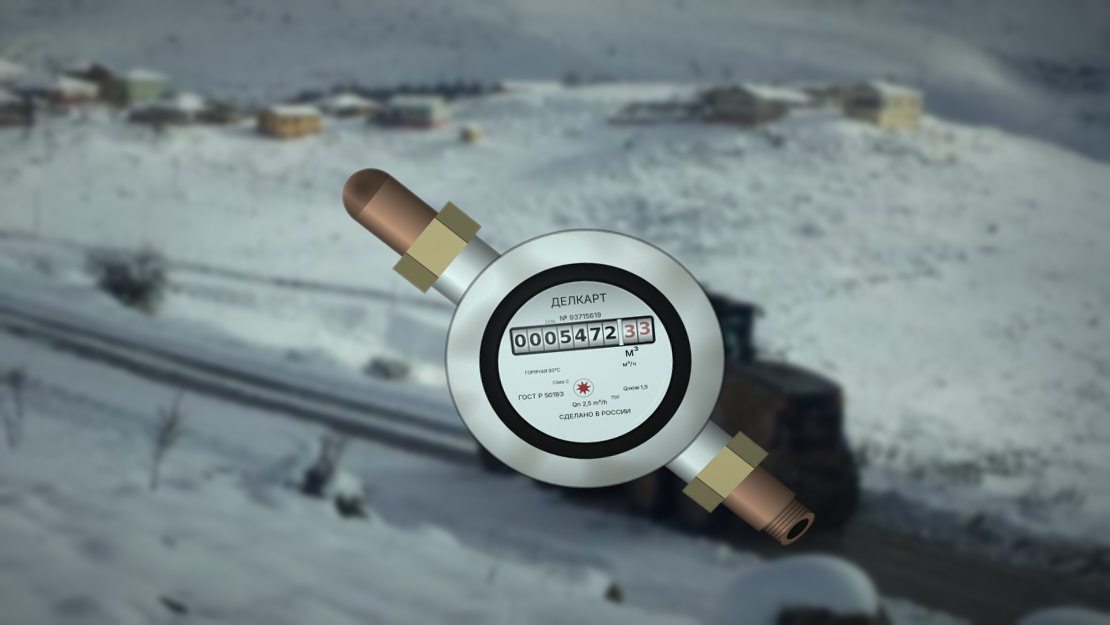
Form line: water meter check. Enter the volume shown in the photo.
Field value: 5472.33 m³
